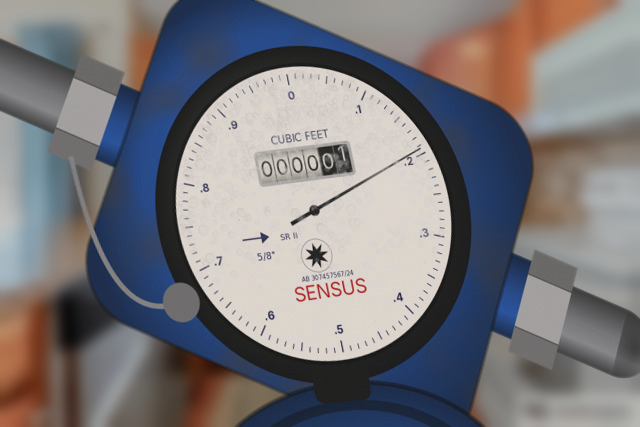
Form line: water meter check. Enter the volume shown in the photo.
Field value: 1.19 ft³
